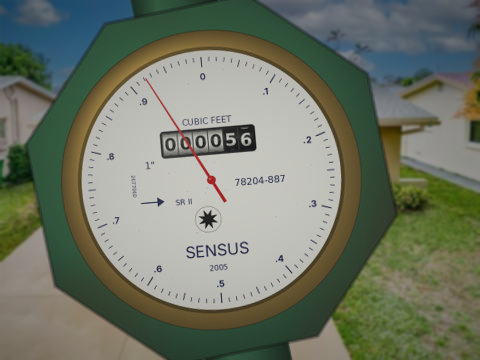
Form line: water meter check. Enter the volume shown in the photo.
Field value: 55.92 ft³
